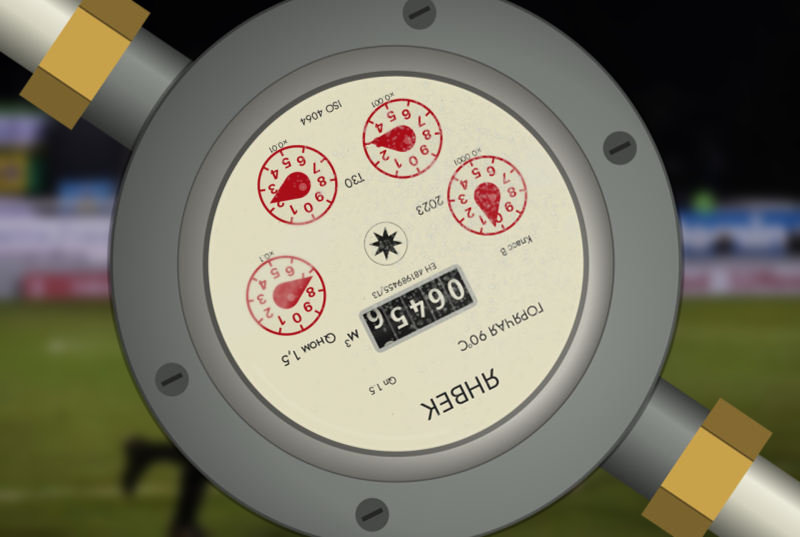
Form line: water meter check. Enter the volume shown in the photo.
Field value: 6455.7230 m³
